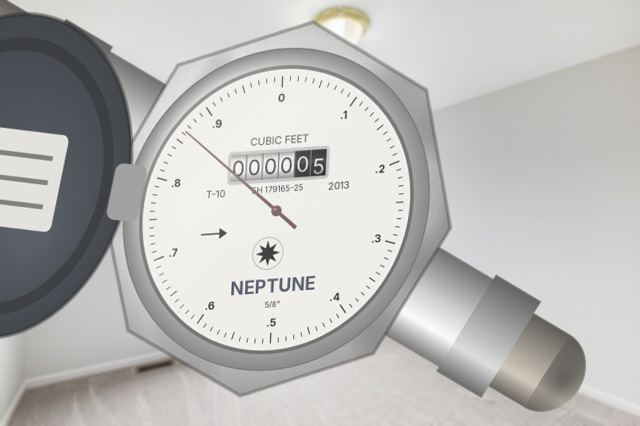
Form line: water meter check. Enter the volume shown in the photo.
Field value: 4.86 ft³
